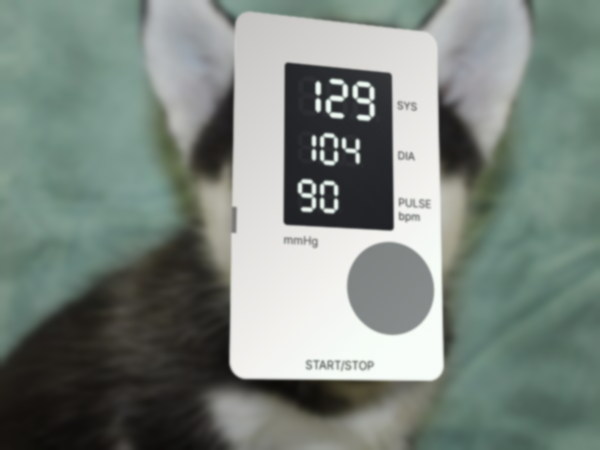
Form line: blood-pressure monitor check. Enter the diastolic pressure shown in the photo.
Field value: 104 mmHg
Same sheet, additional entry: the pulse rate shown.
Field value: 90 bpm
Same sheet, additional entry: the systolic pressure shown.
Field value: 129 mmHg
